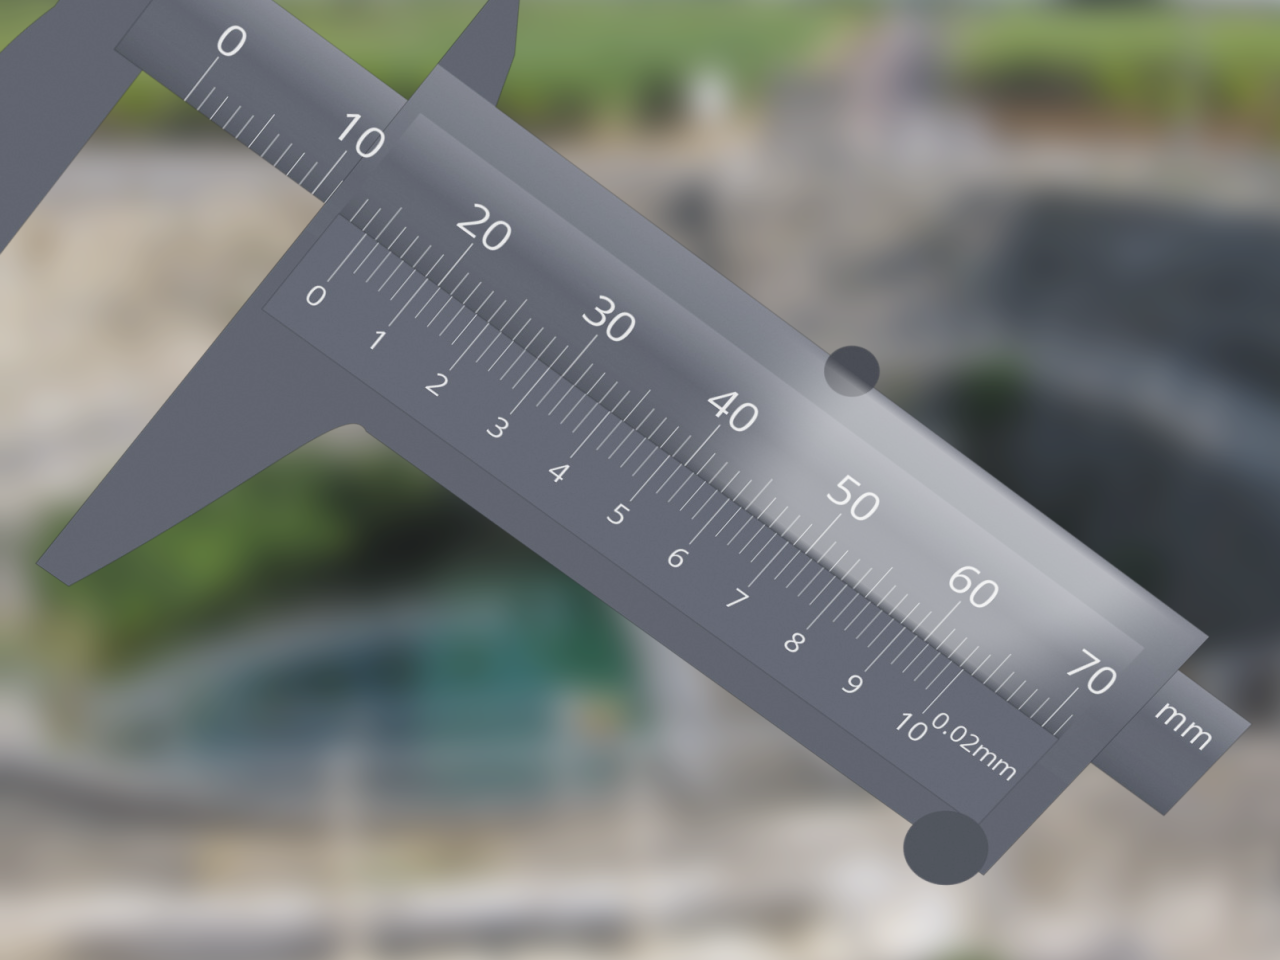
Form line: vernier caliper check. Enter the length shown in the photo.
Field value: 14.3 mm
